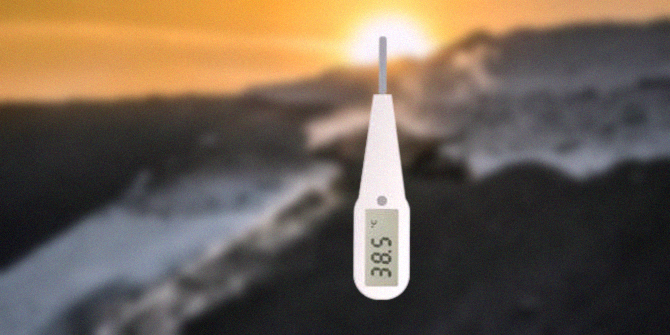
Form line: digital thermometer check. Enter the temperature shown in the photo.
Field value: 38.5 °C
